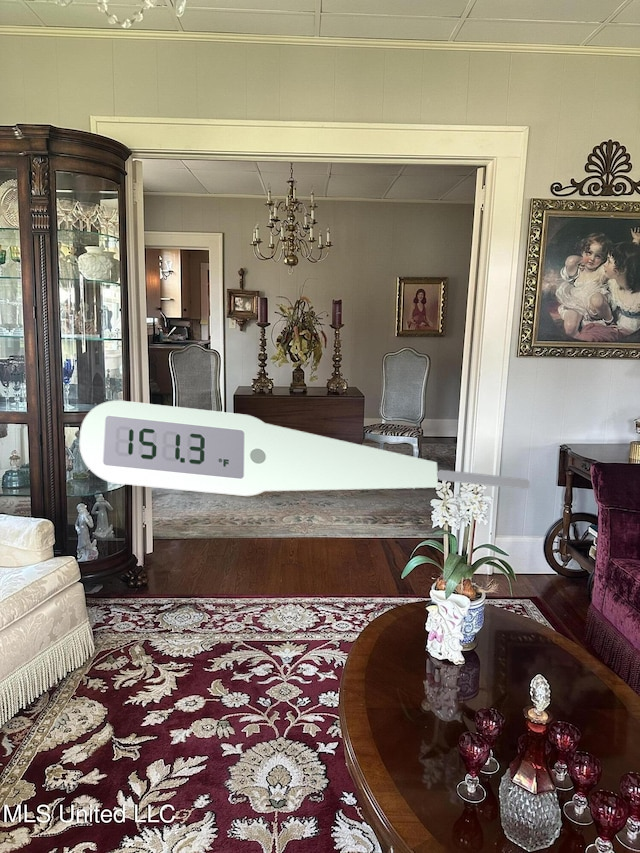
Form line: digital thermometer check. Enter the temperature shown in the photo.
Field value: 151.3 °F
